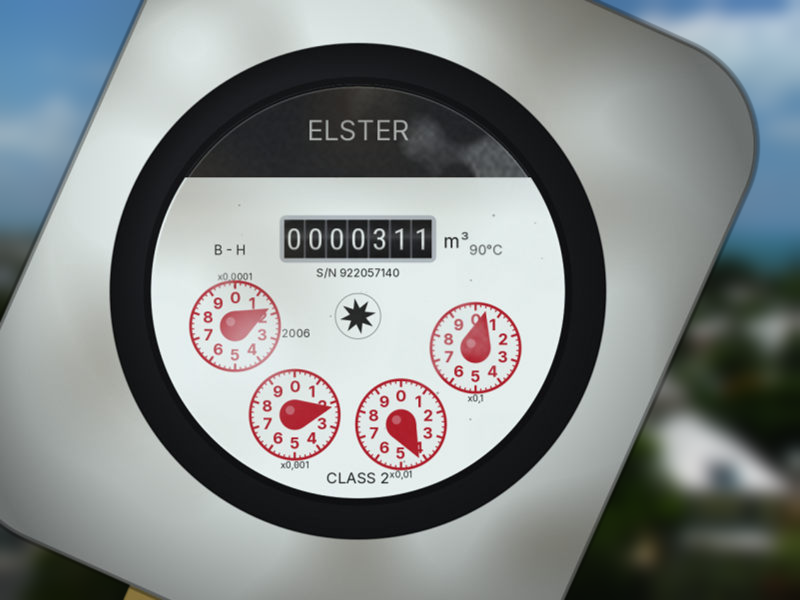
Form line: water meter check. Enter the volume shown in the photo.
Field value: 311.0421 m³
